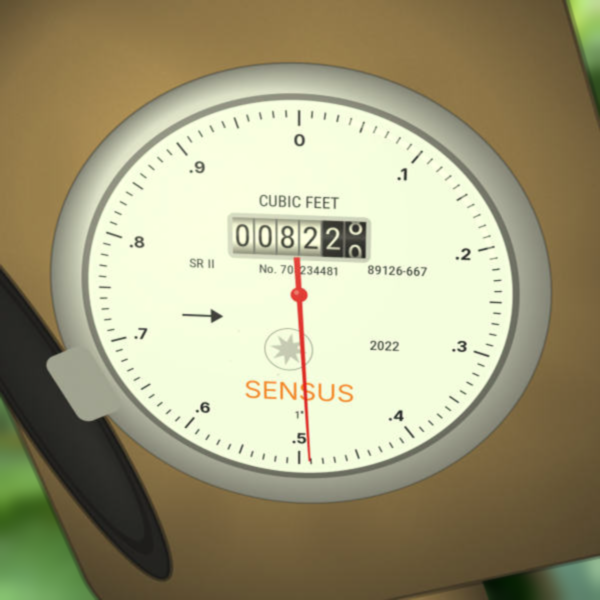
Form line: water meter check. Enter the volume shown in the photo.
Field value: 8228.49 ft³
